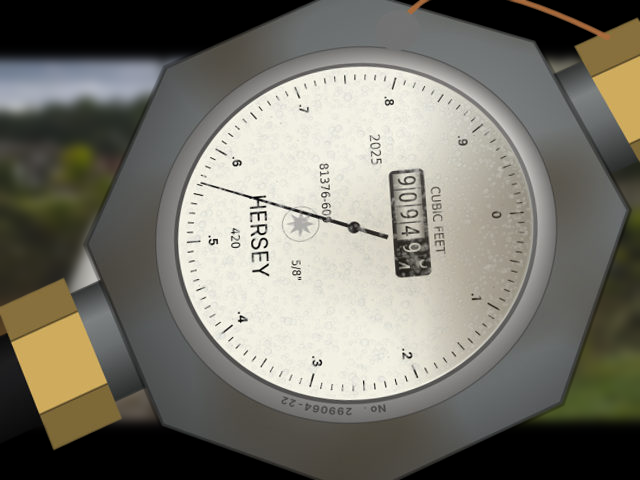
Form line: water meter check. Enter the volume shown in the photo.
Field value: 909493.56 ft³
